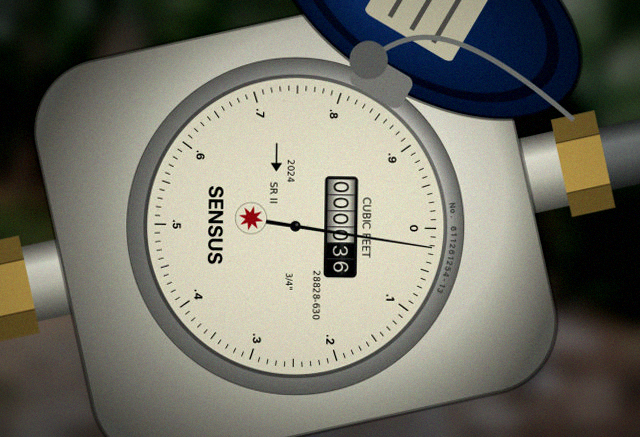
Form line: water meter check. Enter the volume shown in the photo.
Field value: 36.02 ft³
